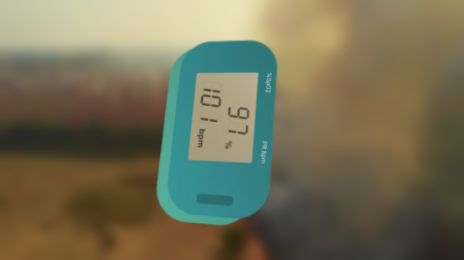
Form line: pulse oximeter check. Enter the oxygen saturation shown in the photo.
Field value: 97 %
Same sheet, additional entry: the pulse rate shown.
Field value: 101 bpm
